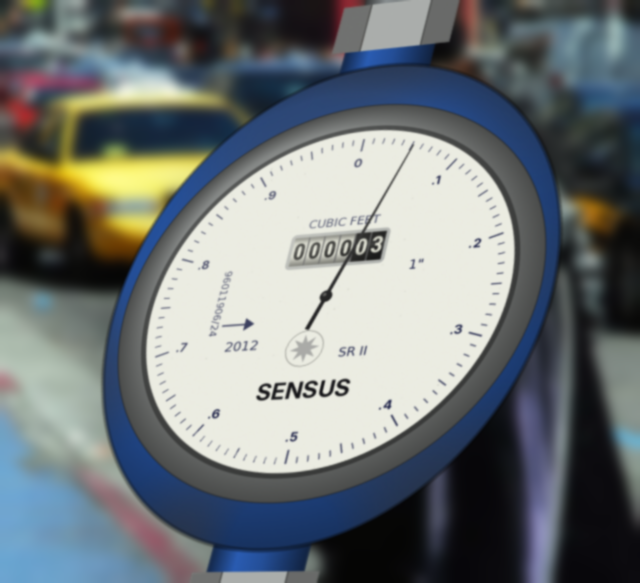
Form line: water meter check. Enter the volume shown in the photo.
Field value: 3.05 ft³
